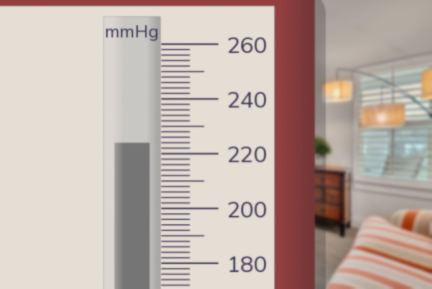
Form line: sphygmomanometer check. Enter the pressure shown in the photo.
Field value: 224 mmHg
